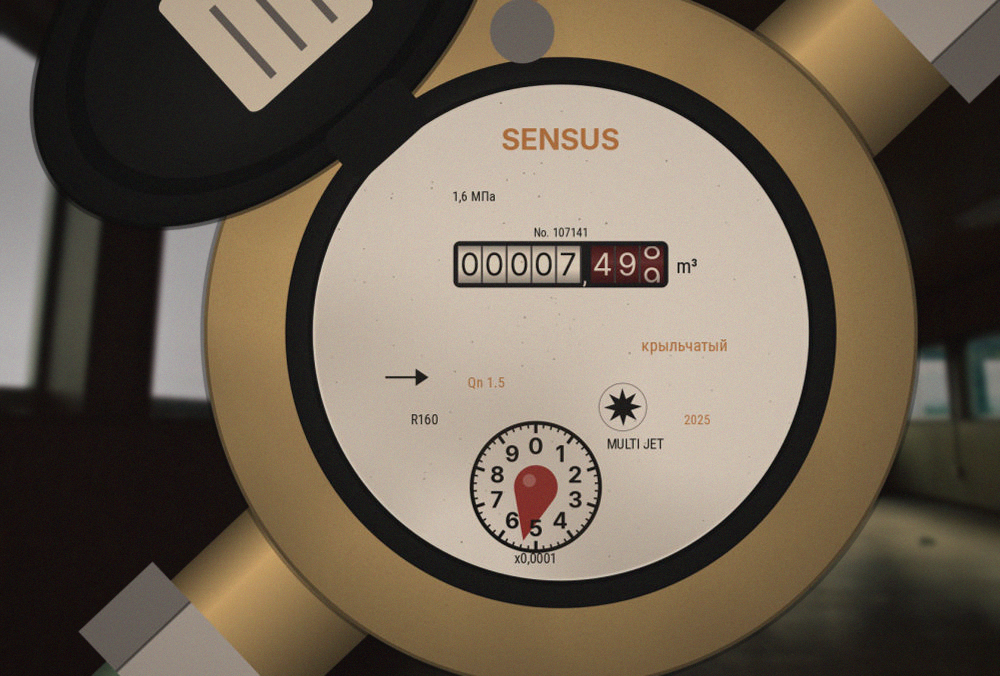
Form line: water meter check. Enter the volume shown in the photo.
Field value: 7.4985 m³
